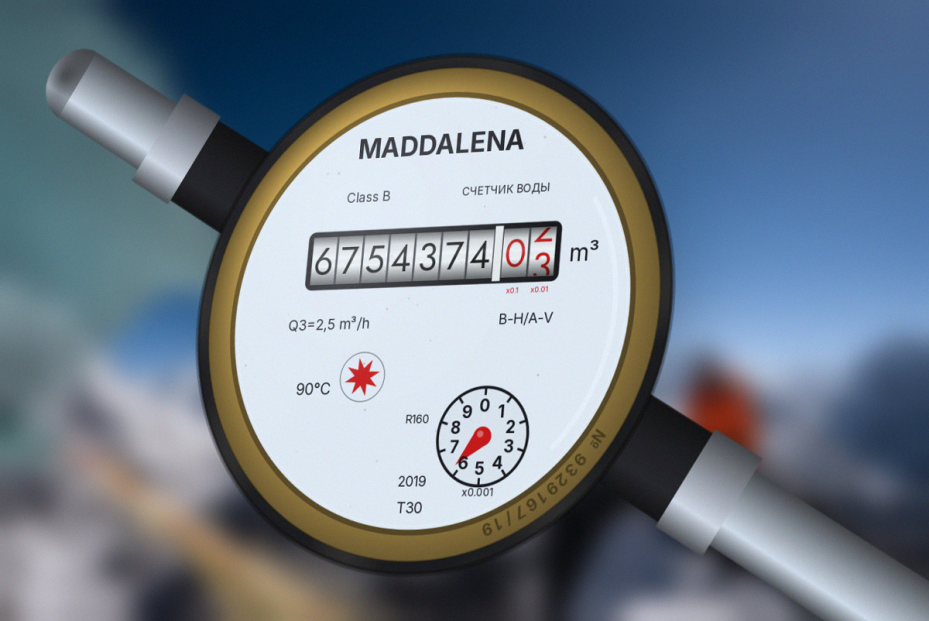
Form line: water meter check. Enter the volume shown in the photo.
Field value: 6754374.026 m³
